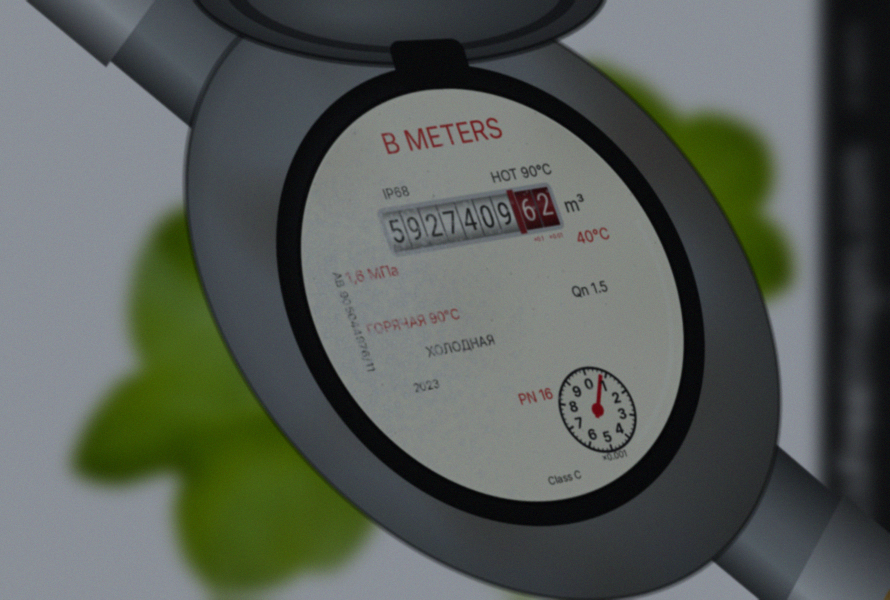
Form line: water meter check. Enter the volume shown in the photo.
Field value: 5927409.620 m³
